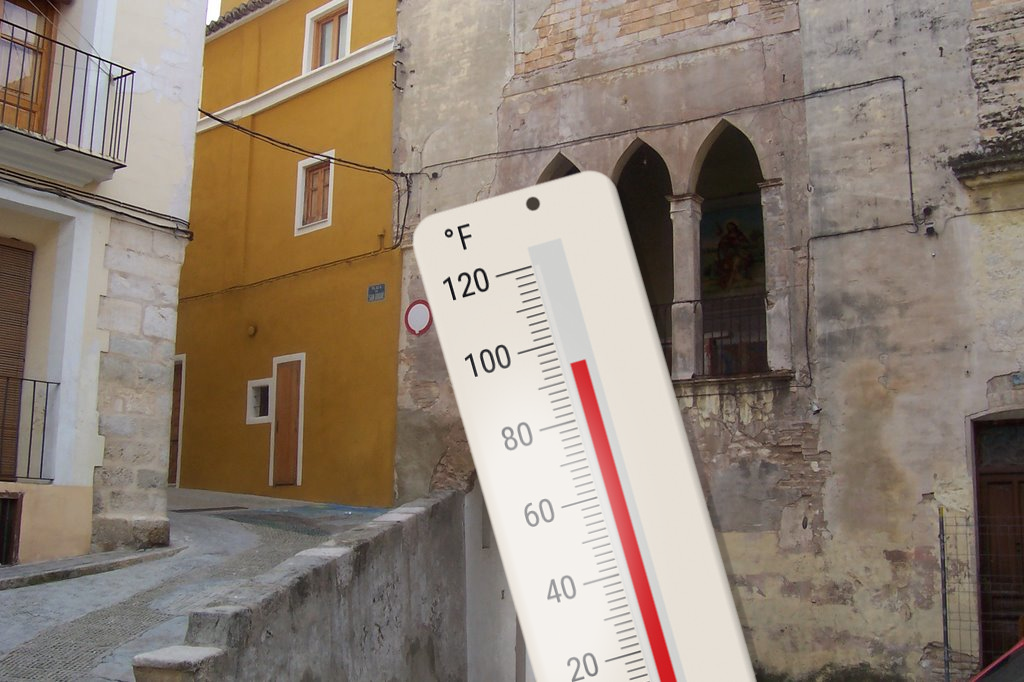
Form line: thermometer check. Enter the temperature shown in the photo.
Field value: 94 °F
